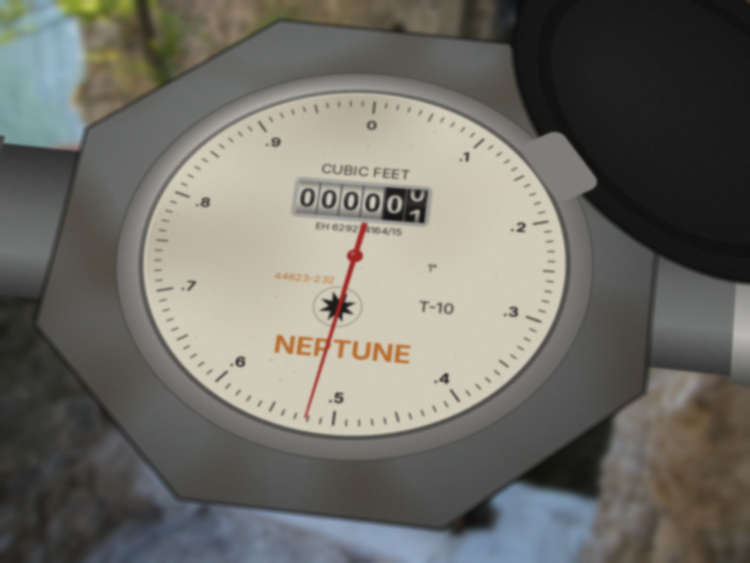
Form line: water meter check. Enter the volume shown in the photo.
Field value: 0.52 ft³
